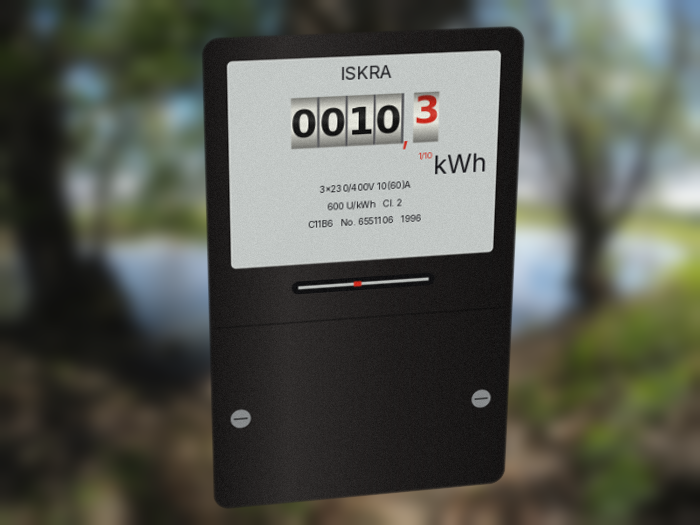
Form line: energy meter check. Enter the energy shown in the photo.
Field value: 10.3 kWh
